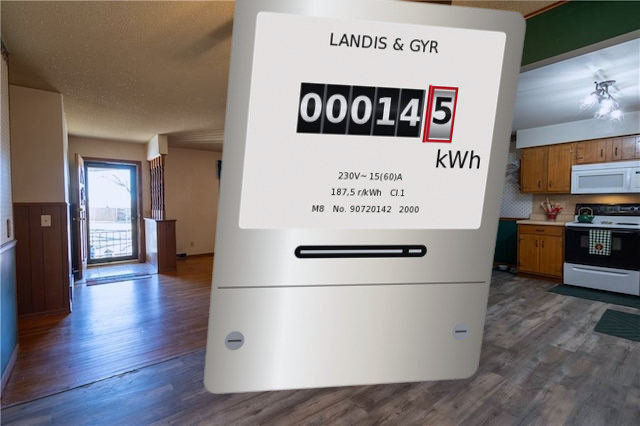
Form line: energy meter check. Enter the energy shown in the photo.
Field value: 14.5 kWh
